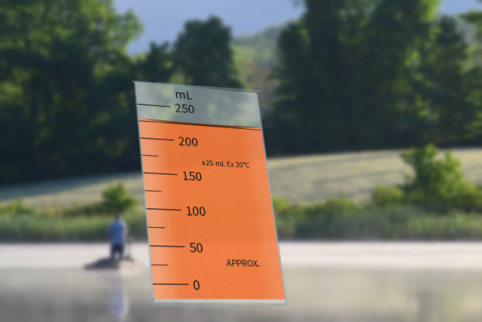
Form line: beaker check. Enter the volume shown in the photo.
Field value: 225 mL
